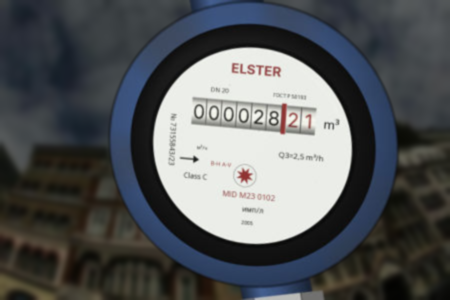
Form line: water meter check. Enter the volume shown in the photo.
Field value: 28.21 m³
